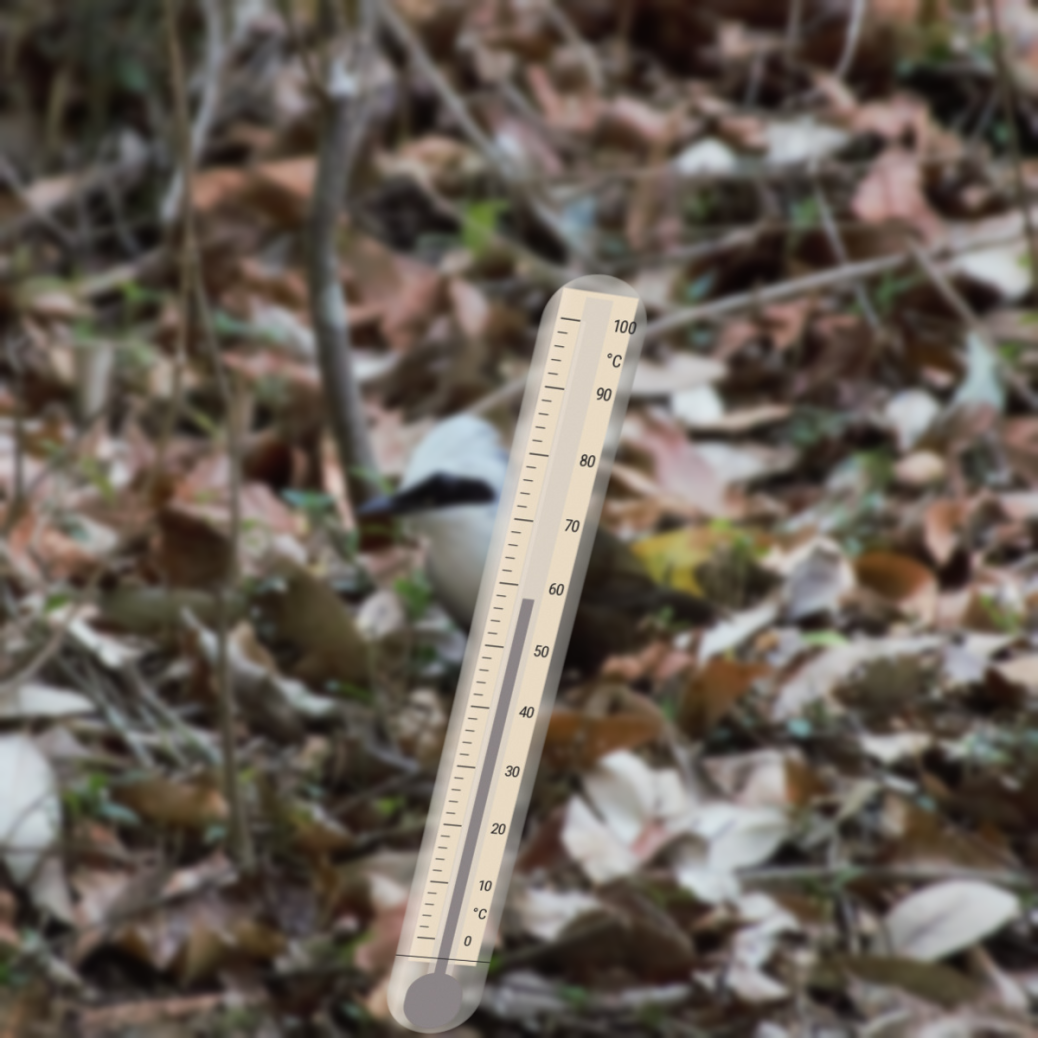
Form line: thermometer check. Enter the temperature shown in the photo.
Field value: 58 °C
